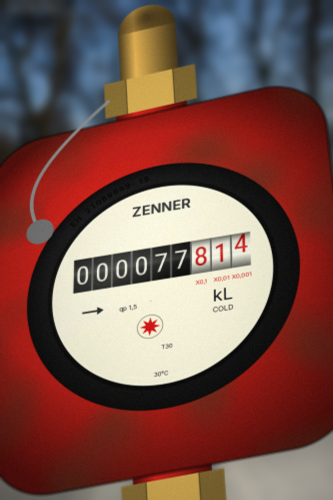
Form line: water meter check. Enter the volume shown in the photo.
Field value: 77.814 kL
